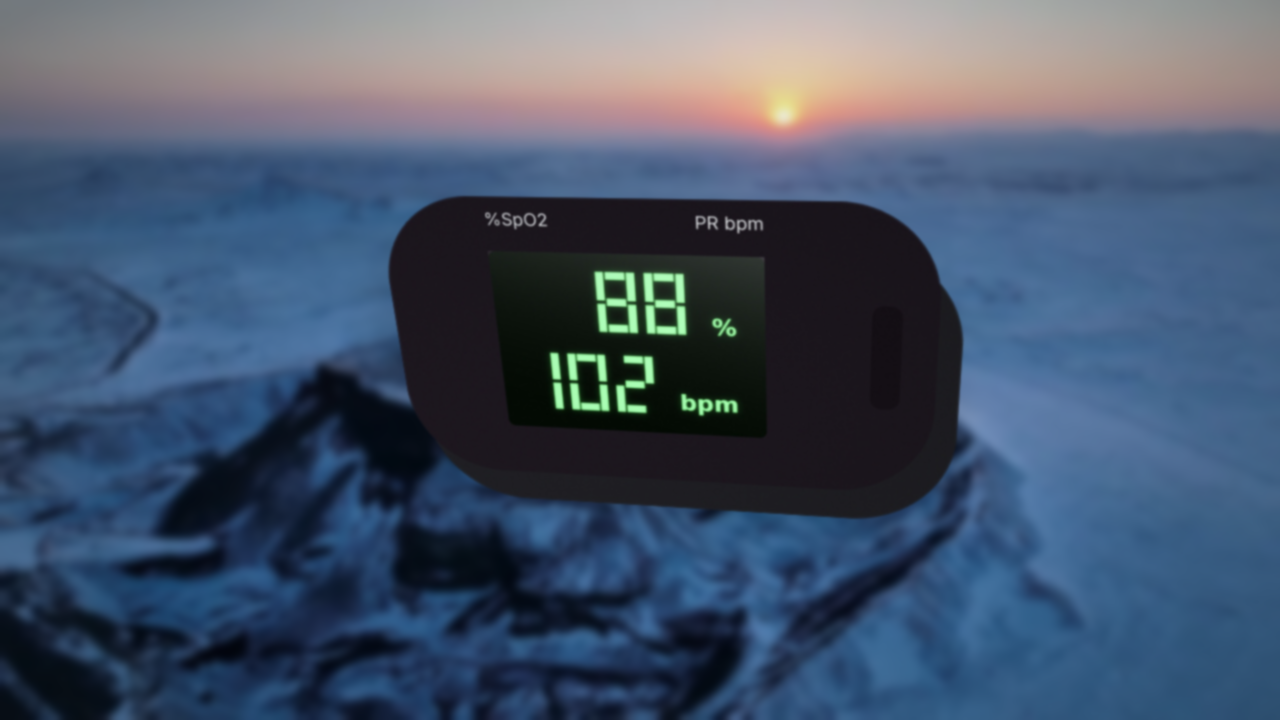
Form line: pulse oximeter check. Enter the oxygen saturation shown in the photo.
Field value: 88 %
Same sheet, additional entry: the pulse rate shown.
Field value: 102 bpm
